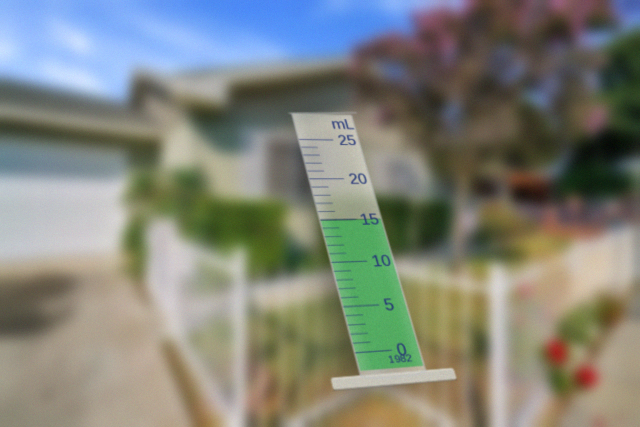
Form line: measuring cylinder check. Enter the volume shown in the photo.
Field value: 15 mL
